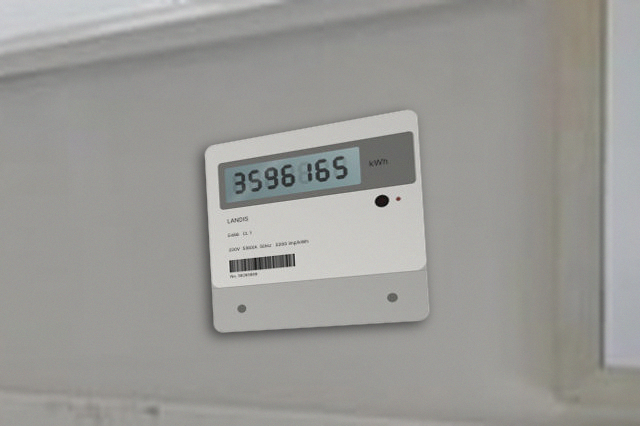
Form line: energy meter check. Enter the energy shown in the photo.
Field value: 3596165 kWh
